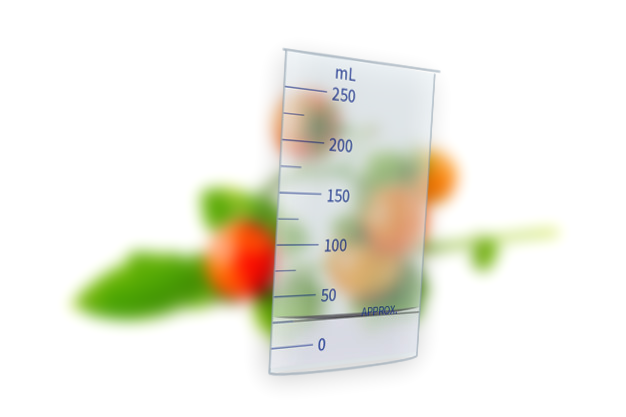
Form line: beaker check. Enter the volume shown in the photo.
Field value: 25 mL
